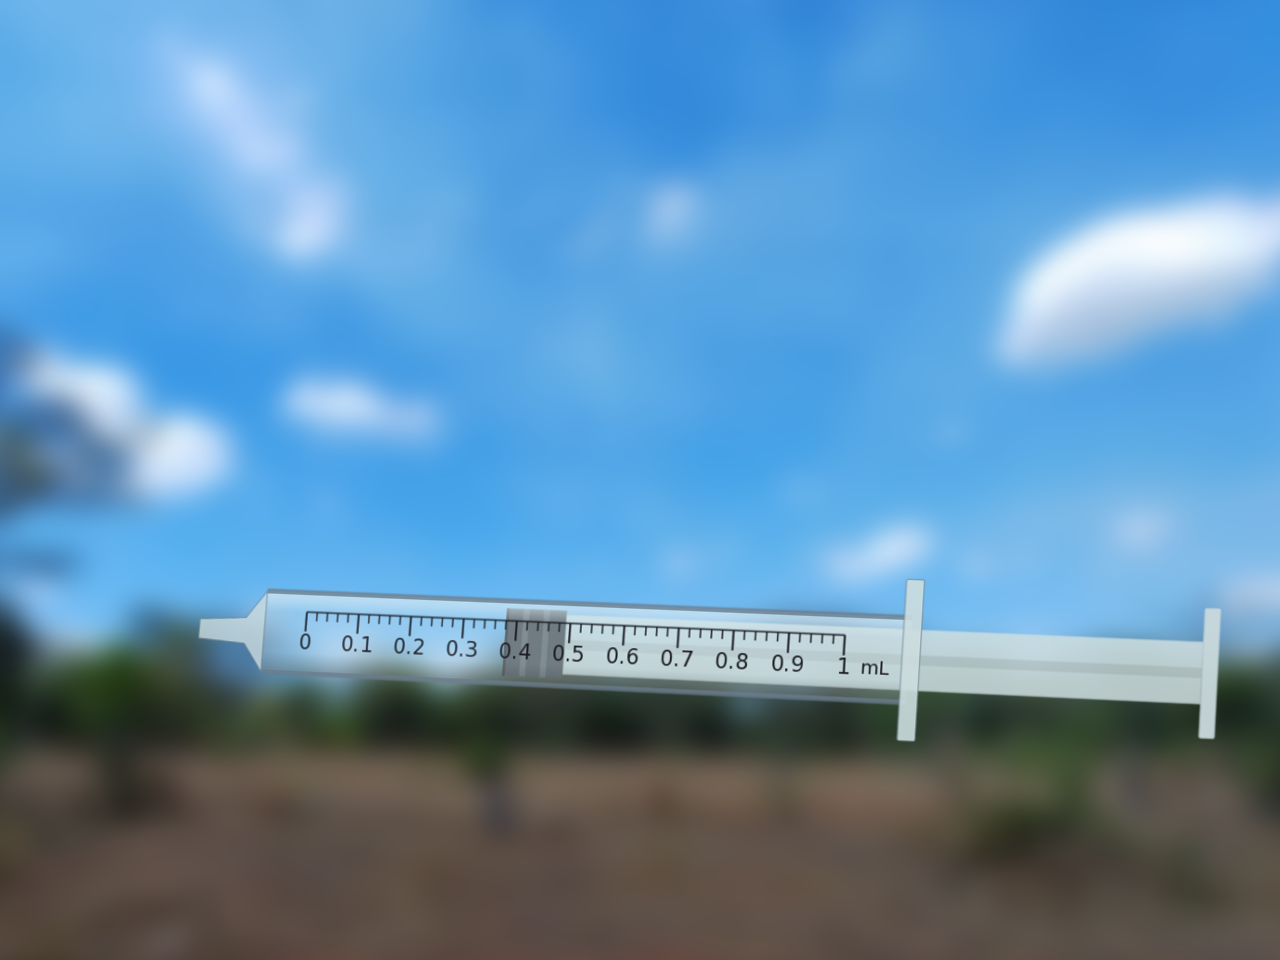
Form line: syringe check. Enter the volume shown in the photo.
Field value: 0.38 mL
